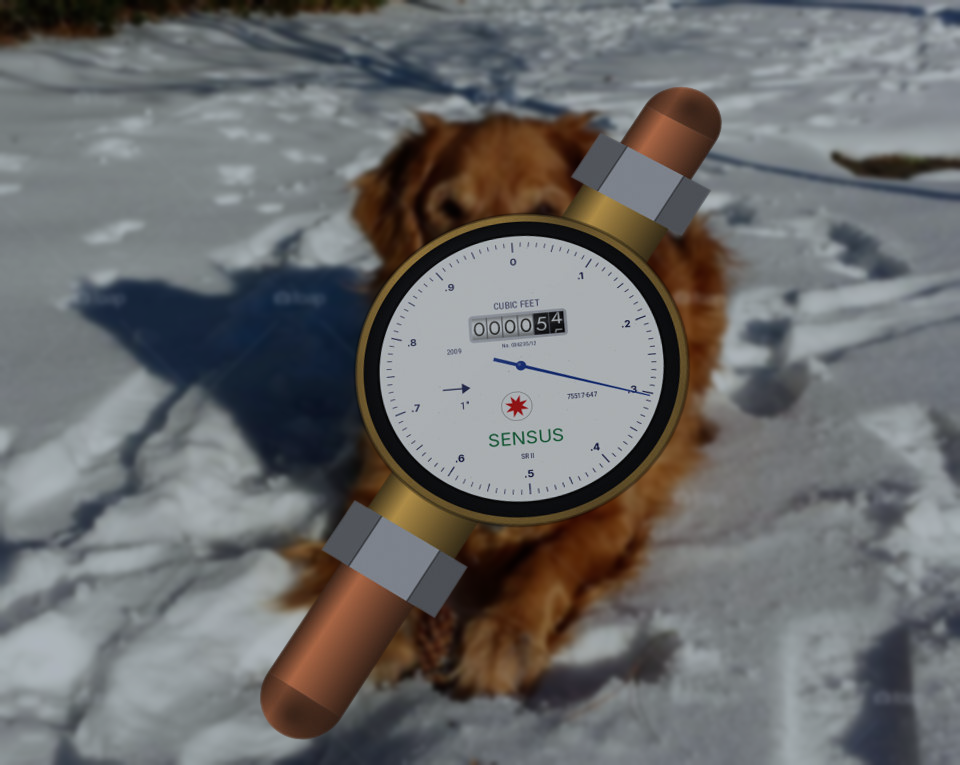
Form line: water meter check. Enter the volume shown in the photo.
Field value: 54.30 ft³
